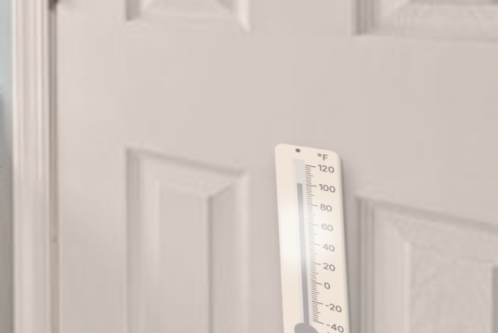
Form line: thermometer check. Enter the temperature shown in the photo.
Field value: 100 °F
